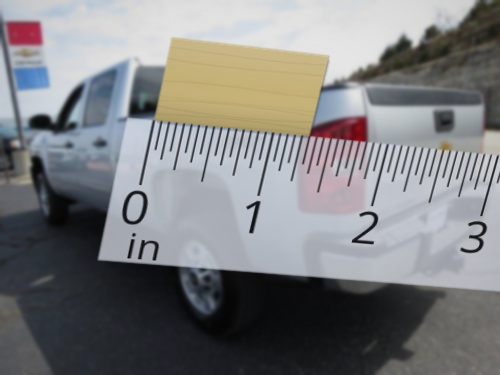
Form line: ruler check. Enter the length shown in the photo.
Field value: 1.3125 in
